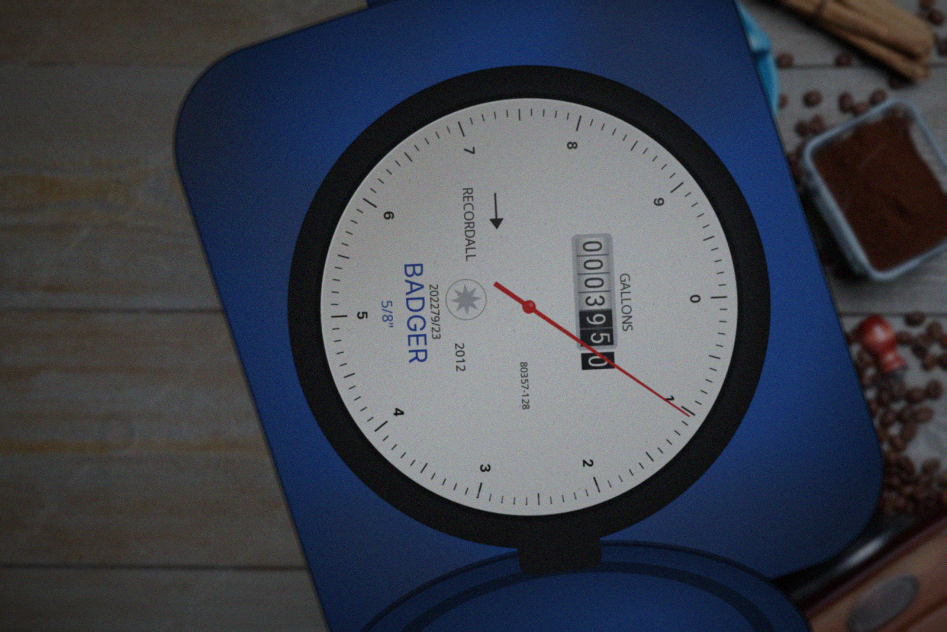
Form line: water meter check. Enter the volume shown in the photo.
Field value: 3951.0 gal
